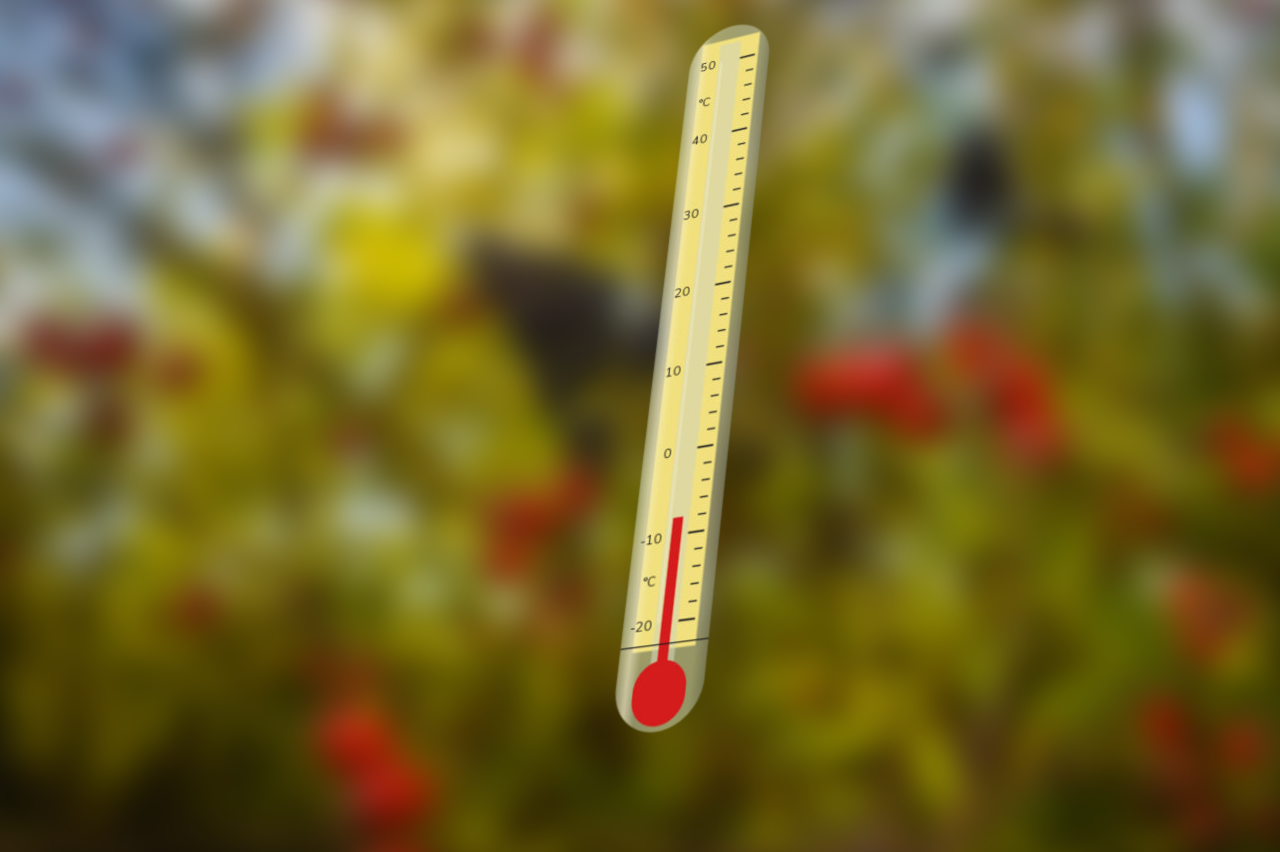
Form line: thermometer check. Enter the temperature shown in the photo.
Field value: -8 °C
